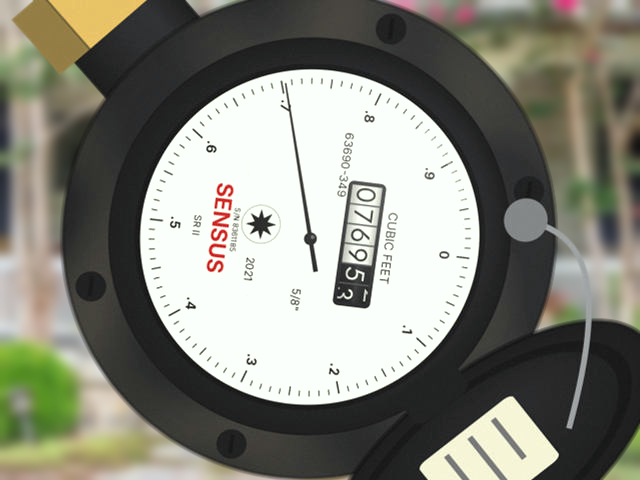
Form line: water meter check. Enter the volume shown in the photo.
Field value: 76952.70 ft³
